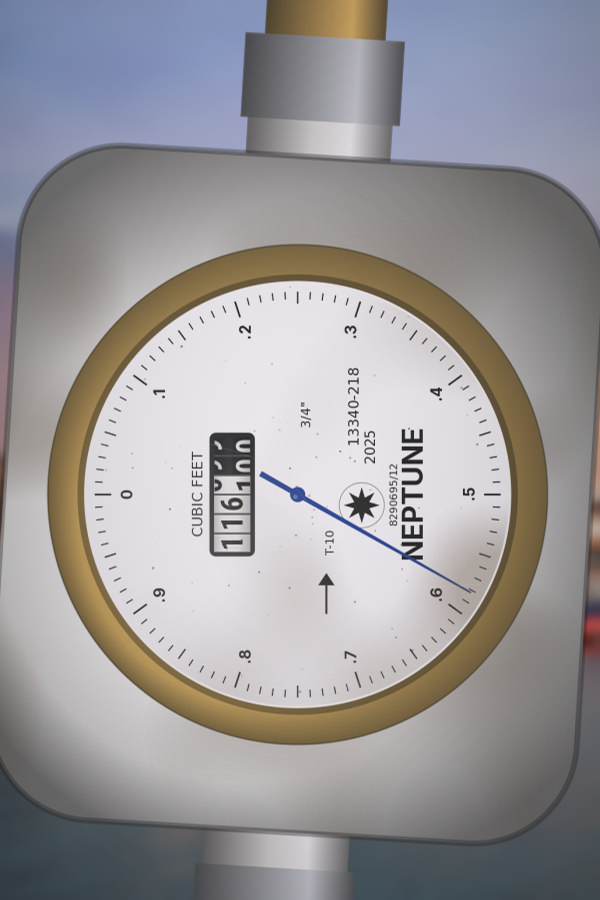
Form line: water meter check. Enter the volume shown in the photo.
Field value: 116099.58 ft³
